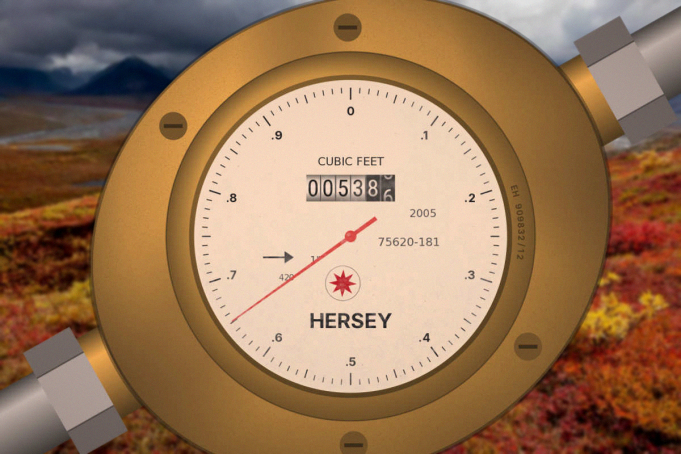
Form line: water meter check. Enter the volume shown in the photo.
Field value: 5385.65 ft³
